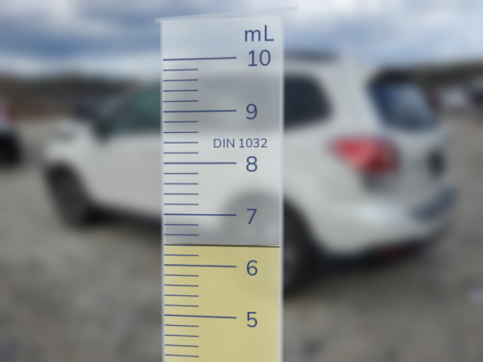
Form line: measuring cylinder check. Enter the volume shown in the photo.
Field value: 6.4 mL
